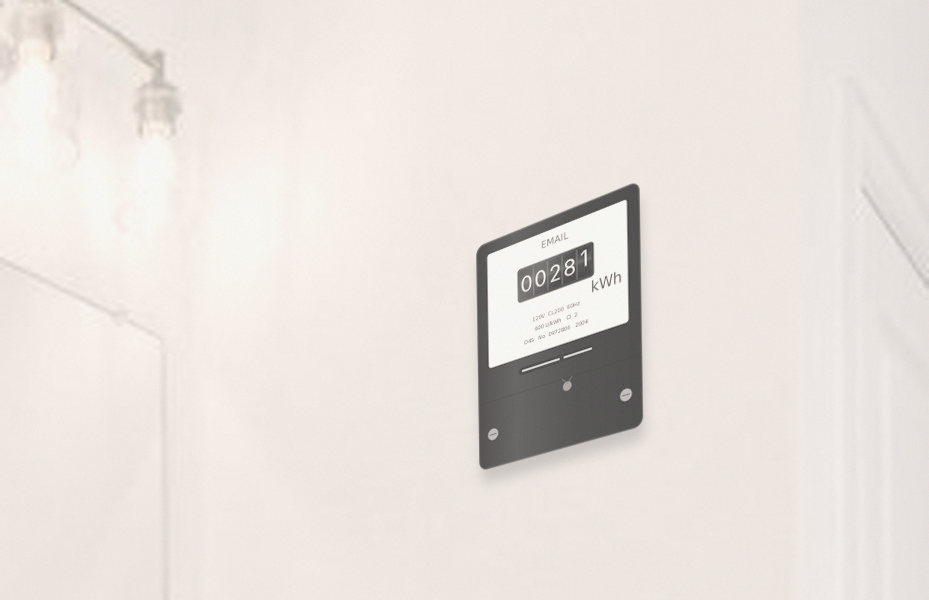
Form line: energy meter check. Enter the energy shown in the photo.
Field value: 281 kWh
